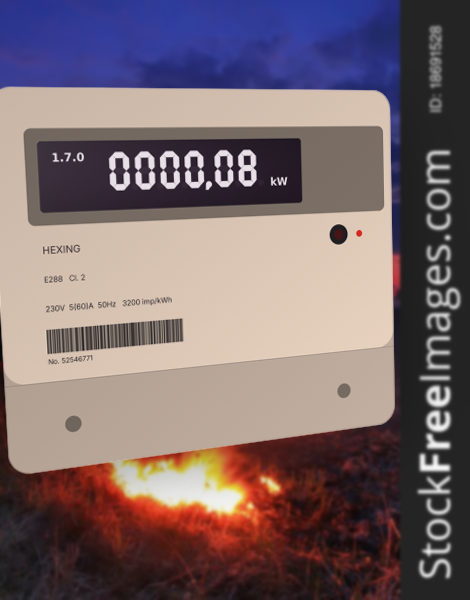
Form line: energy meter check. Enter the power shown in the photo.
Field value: 0.08 kW
